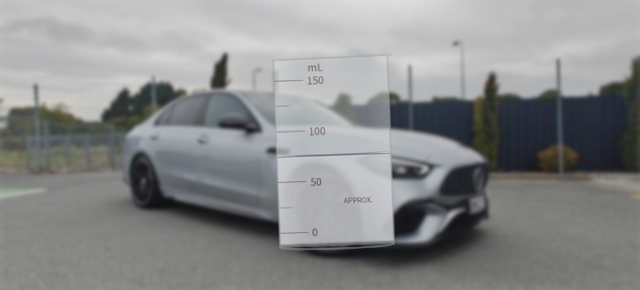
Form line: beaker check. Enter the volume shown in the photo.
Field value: 75 mL
